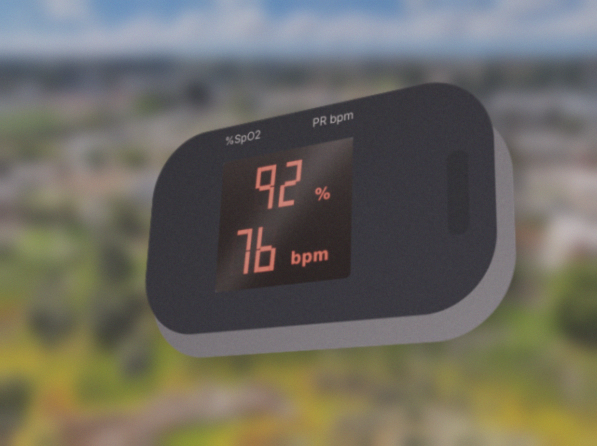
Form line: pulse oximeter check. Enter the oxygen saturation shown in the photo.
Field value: 92 %
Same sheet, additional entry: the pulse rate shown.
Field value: 76 bpm
